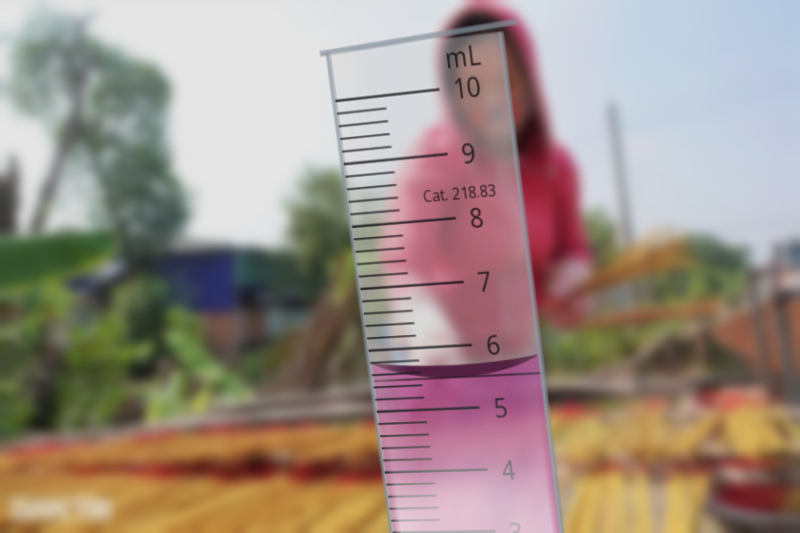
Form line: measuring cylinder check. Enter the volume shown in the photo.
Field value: 5.5 mL
